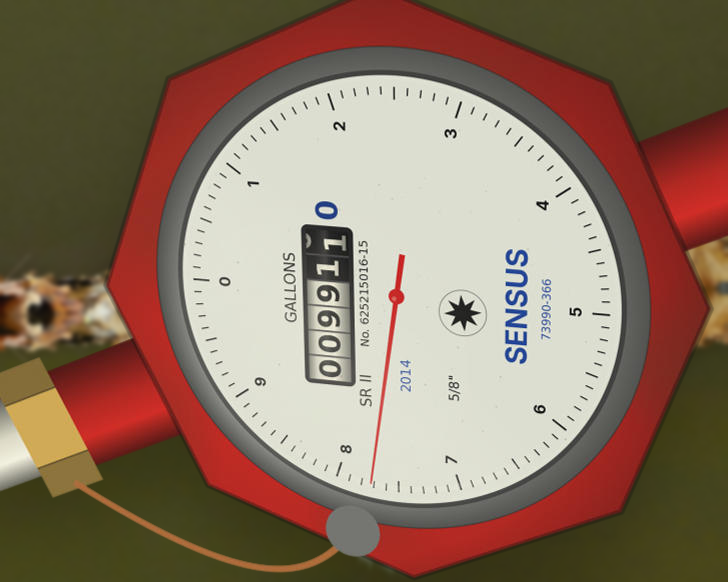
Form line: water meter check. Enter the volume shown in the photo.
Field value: 99107.7 gal
